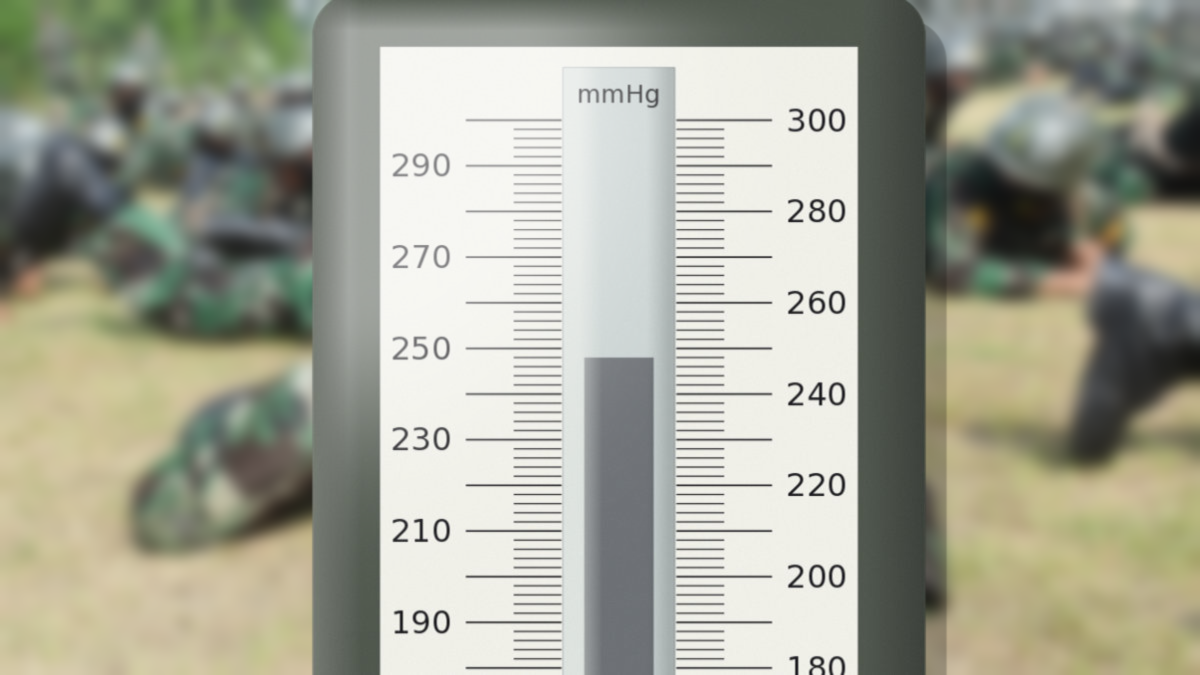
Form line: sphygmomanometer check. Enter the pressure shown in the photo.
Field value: 248 mmHg
